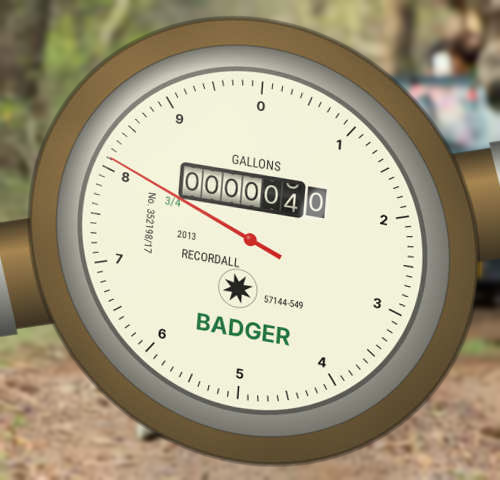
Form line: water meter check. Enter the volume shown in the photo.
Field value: 38.1 gal
